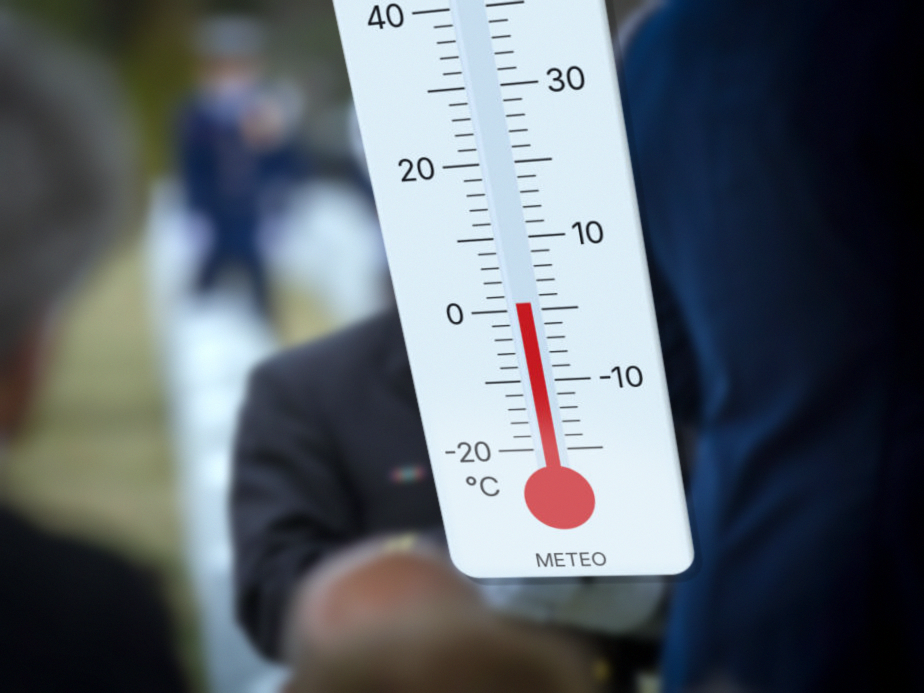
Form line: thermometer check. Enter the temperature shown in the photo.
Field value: 1 °C
